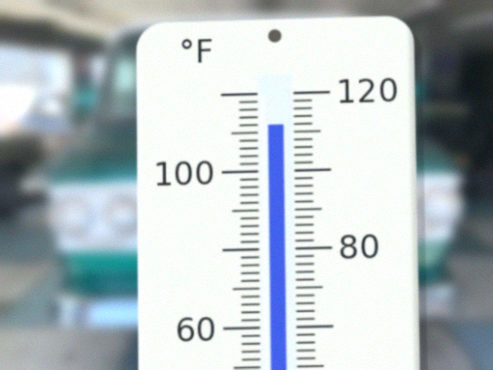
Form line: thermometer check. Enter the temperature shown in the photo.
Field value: 112 °F
